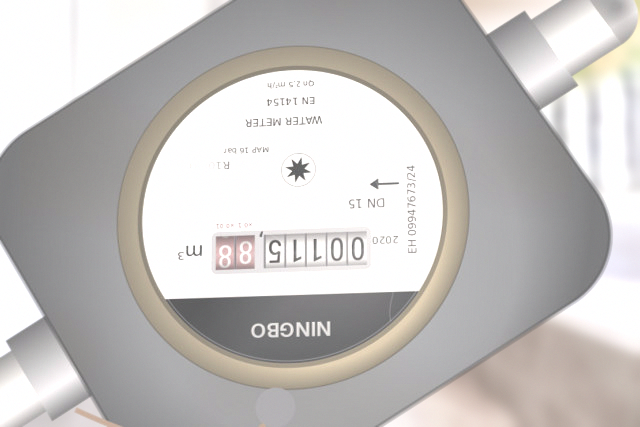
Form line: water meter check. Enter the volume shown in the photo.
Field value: 115.88 m³
